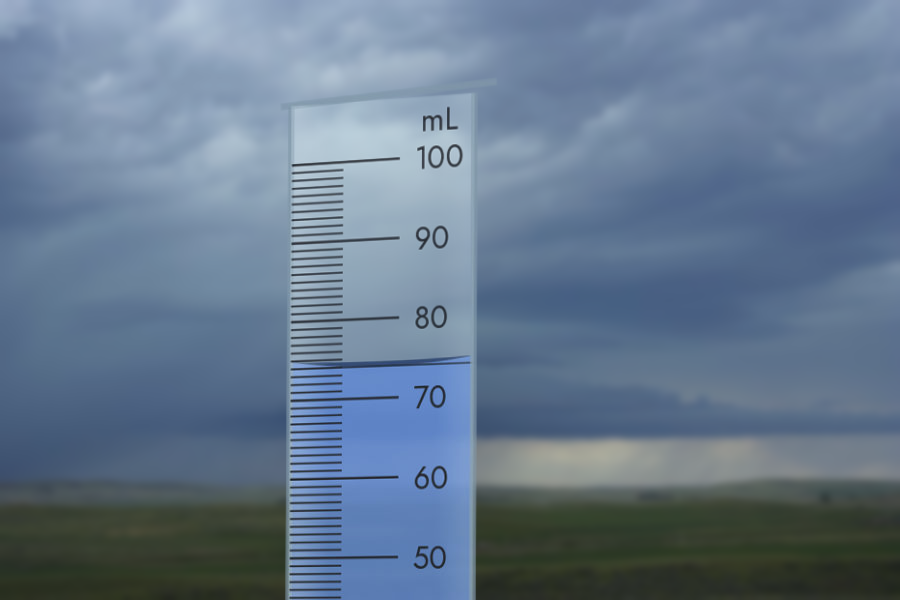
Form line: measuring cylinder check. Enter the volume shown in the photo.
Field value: 74 mL
